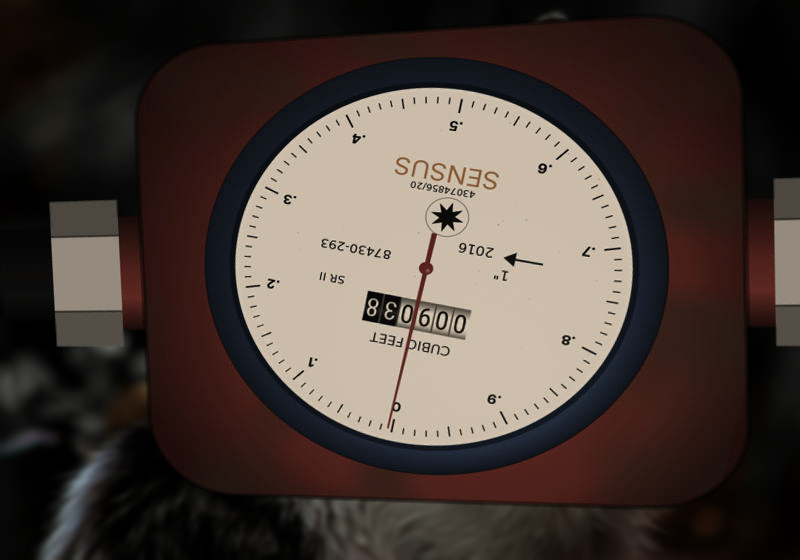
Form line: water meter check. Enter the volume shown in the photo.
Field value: 9038.00 ft³
